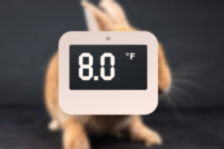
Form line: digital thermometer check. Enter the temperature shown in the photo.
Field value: 8.0 °F
